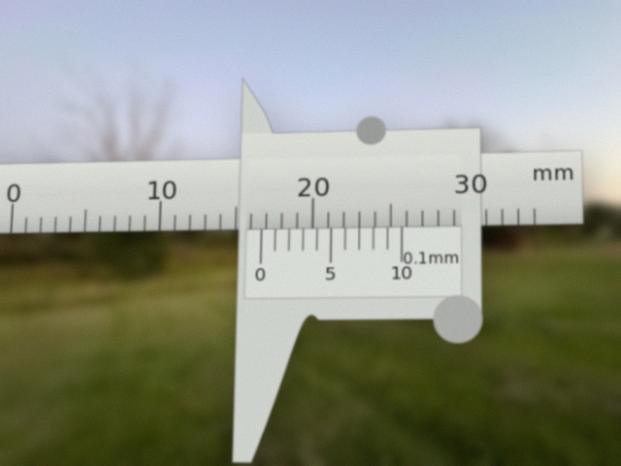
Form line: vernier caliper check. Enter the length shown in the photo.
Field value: 16.7 mm
